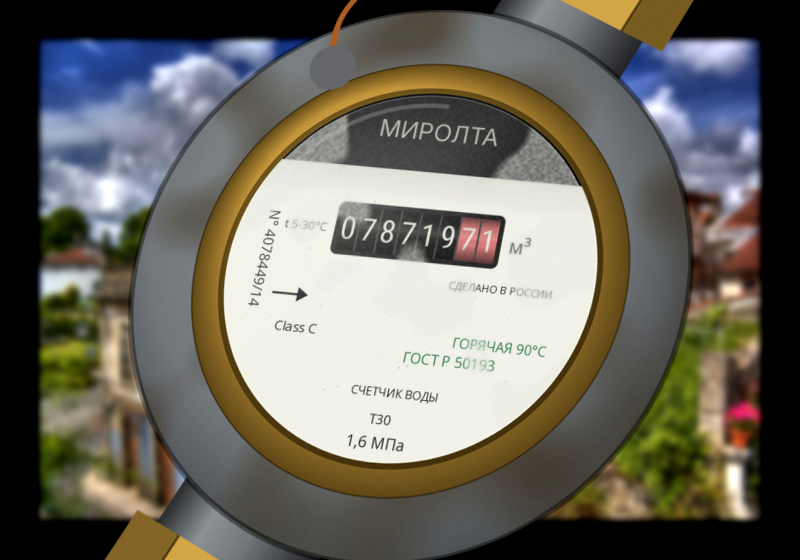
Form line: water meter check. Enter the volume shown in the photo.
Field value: 78719.71 m³
